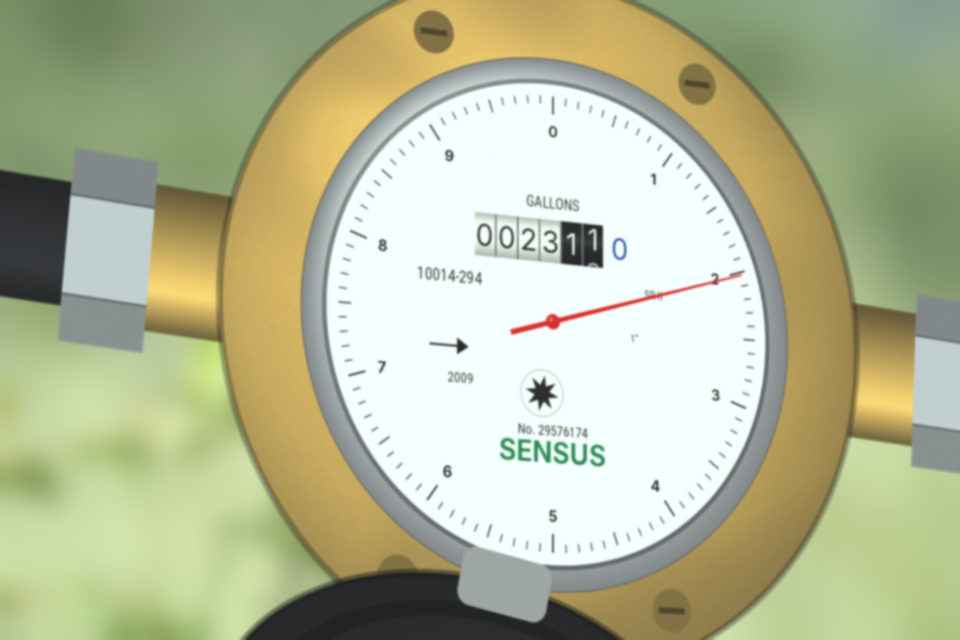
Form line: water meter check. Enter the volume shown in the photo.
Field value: 23112.0 gal
